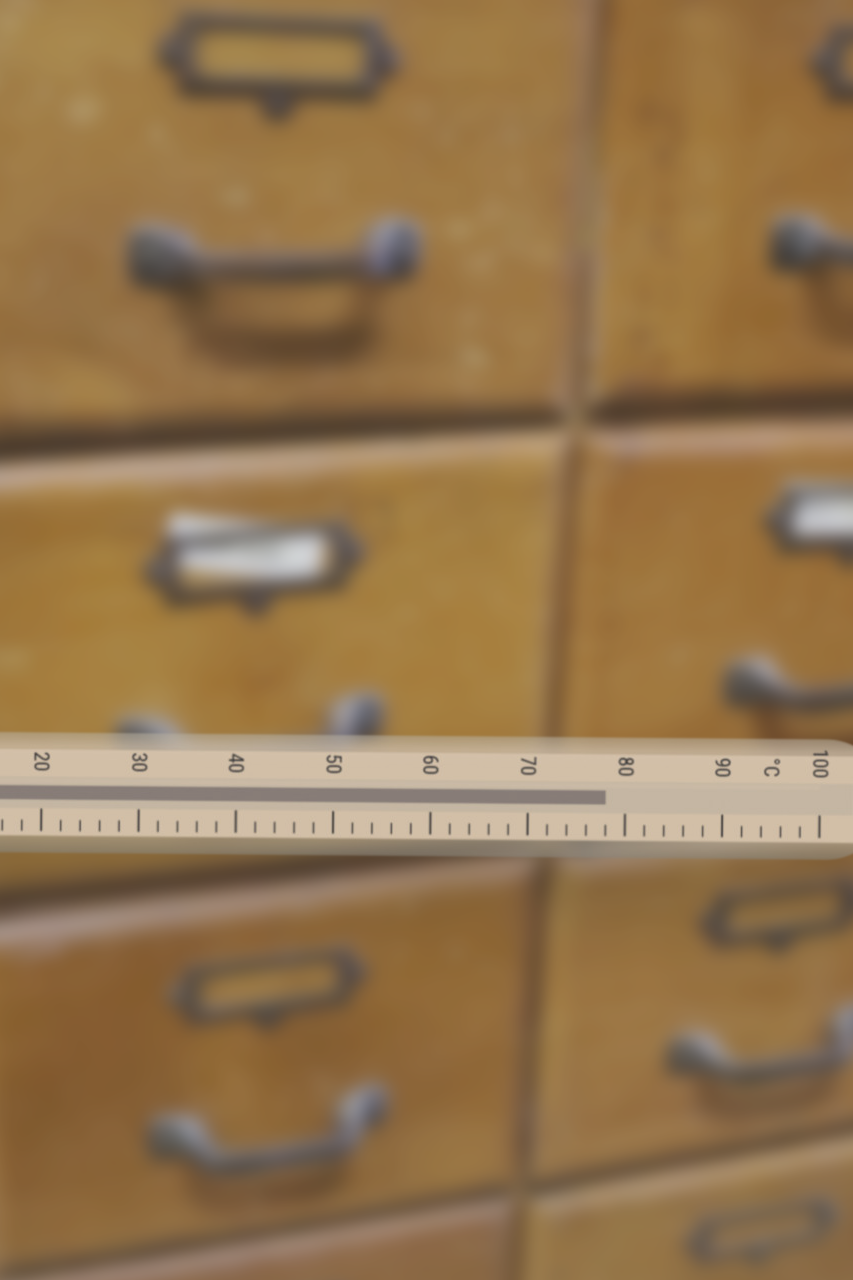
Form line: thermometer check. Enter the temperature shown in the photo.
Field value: 78 °C
